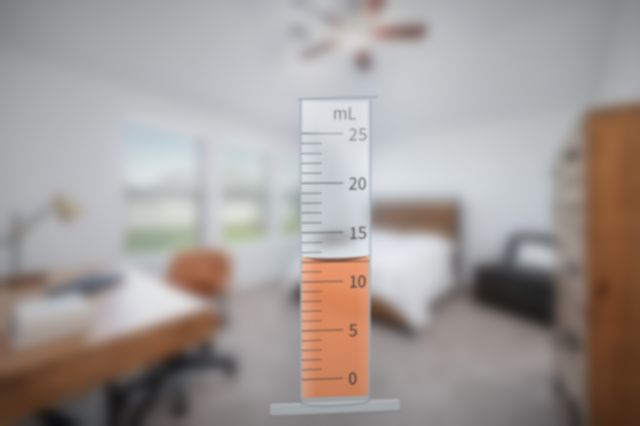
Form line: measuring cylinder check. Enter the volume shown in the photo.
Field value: 12 mL
